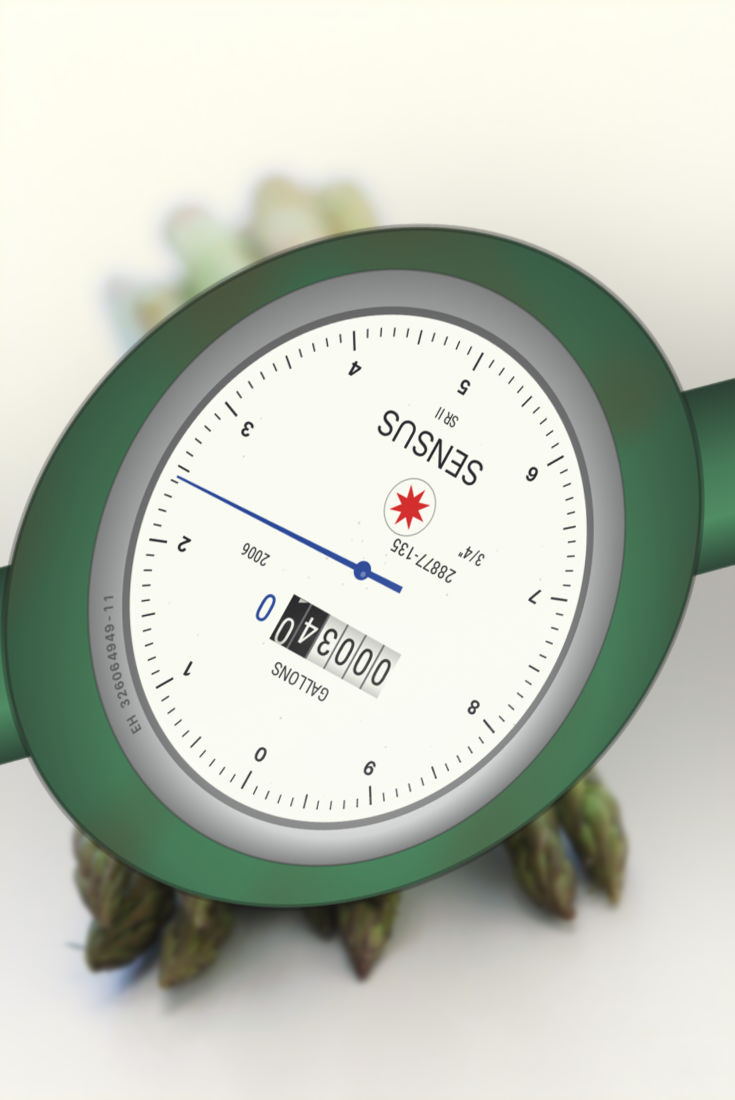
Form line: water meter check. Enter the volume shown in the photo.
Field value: 3402.4 gal
